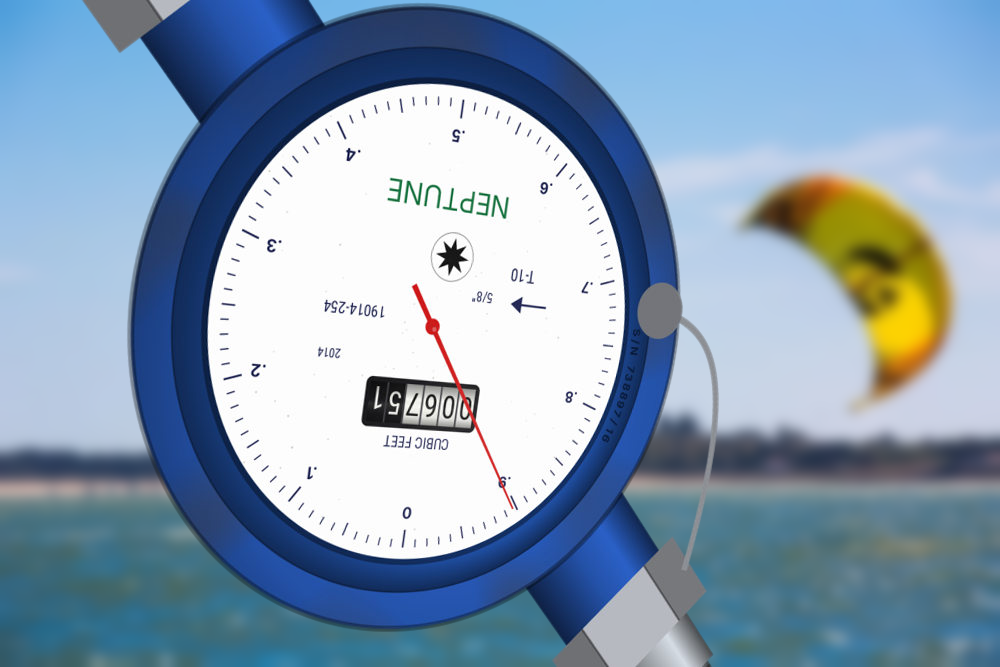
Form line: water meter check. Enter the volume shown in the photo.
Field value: 6750.90 ft³
